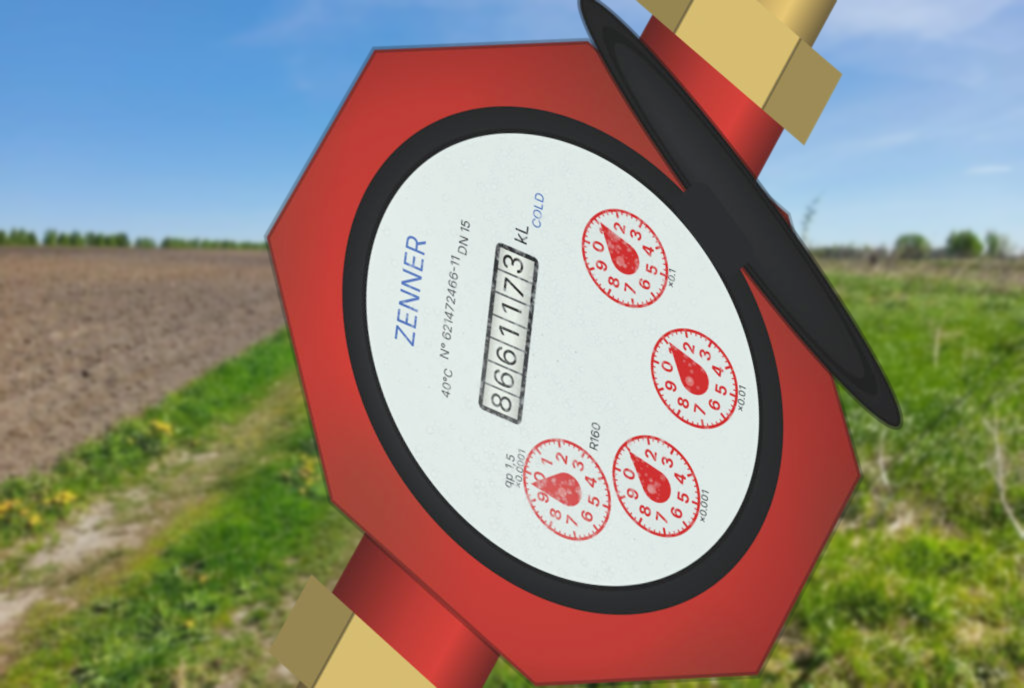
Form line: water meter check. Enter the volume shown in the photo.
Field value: 8661173.1109 kL
